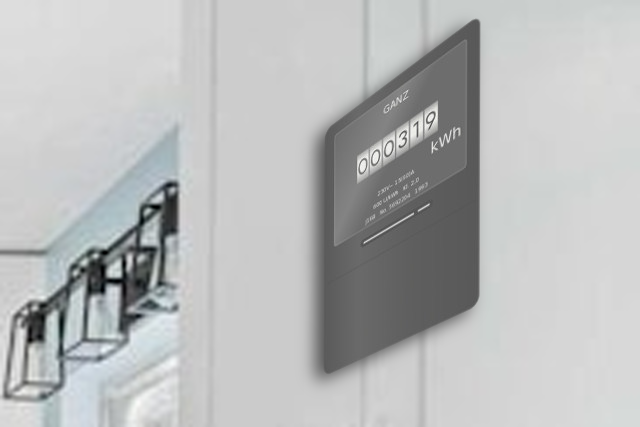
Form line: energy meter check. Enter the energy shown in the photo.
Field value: 319 kWh
